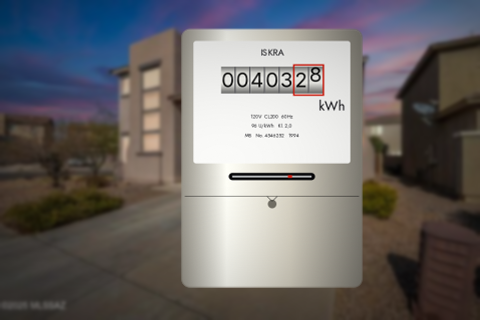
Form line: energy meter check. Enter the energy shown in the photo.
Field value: 403.28 kWh
